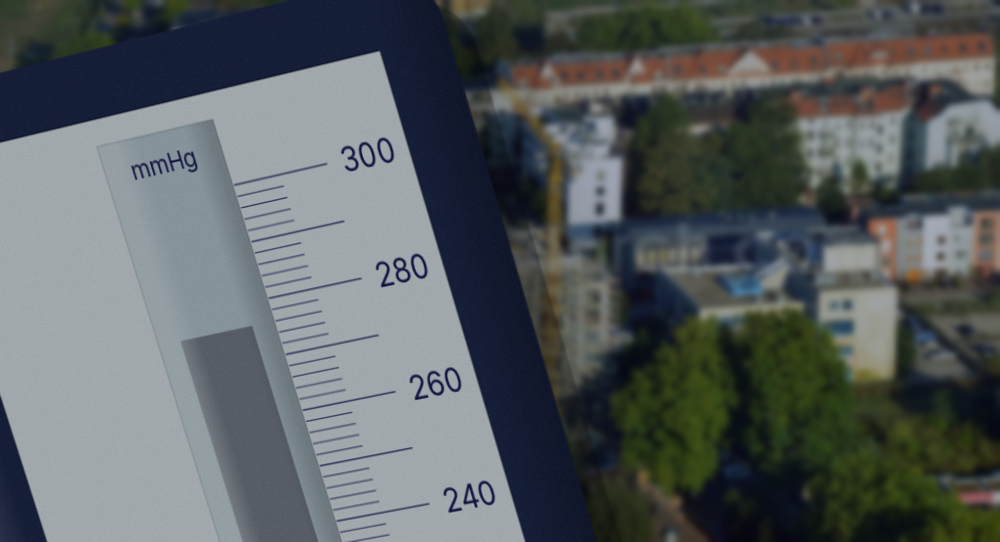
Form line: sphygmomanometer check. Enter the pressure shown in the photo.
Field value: 276 mmHg
